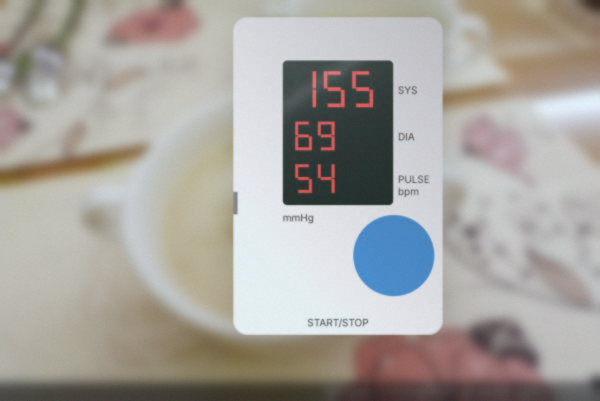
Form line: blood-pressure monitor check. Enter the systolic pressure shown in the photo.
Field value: 155 mmHg
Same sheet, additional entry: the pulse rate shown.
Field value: 54 bpm
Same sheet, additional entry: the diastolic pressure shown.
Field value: 69 mmHg
